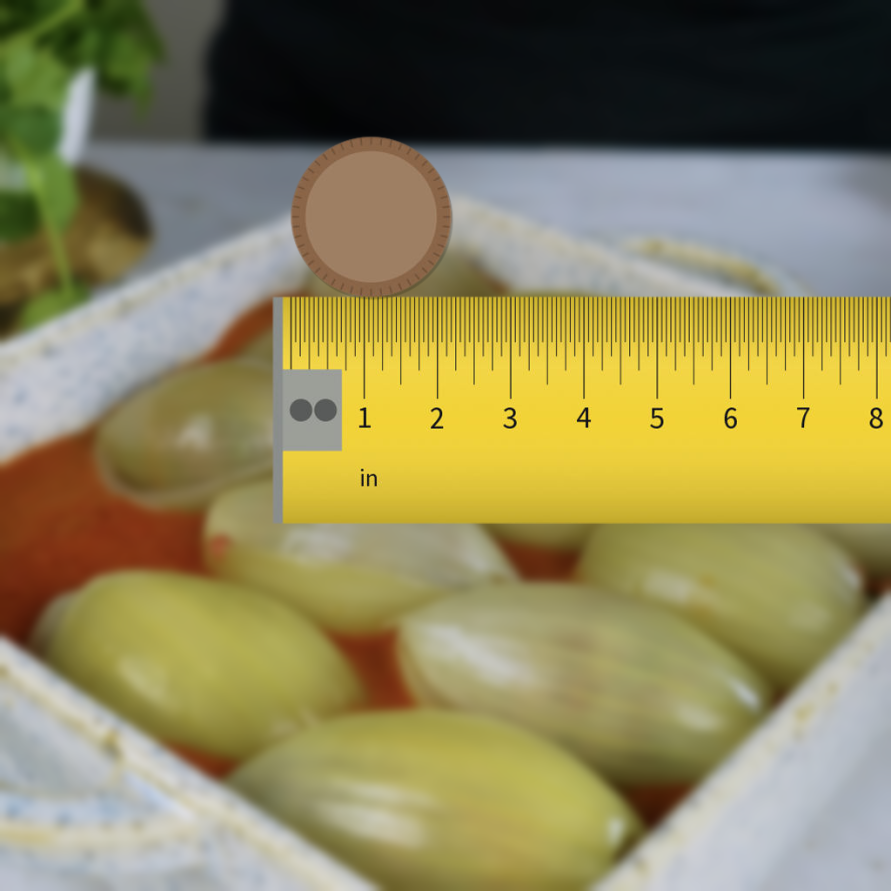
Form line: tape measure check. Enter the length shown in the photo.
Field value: 2.1875 in
